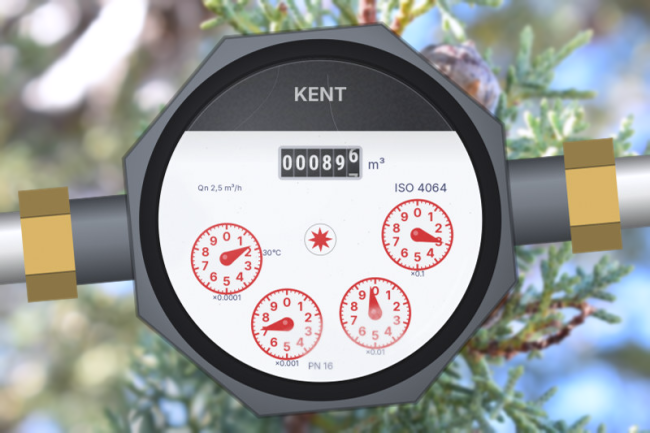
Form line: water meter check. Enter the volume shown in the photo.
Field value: 896.2971 m³
